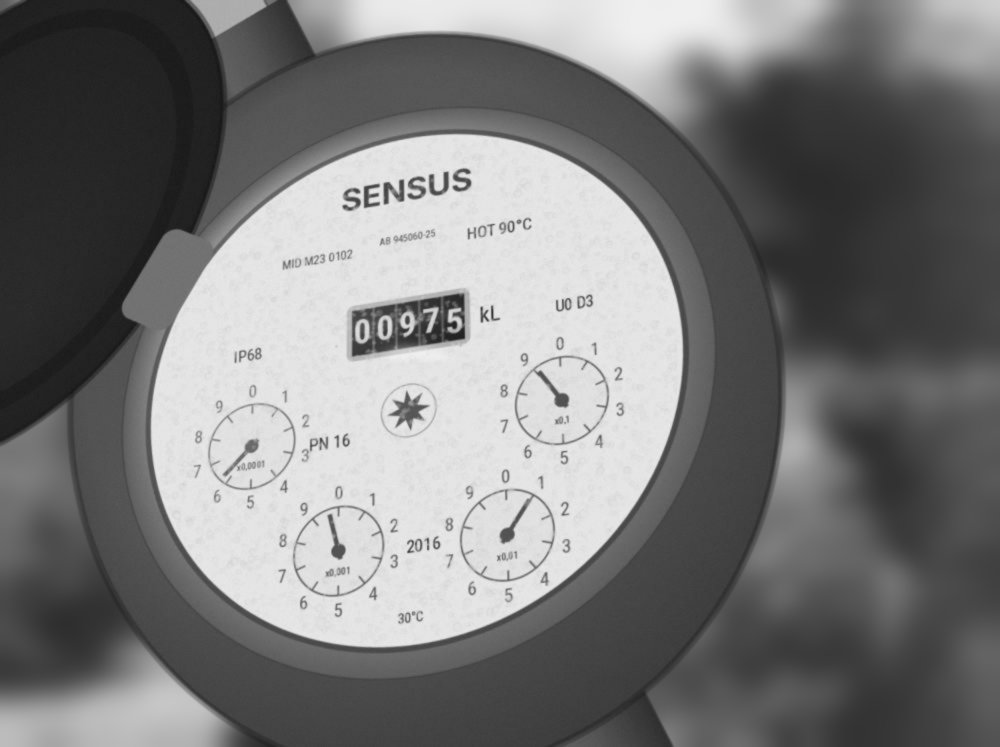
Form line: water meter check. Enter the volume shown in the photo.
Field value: 974.9096 kL
